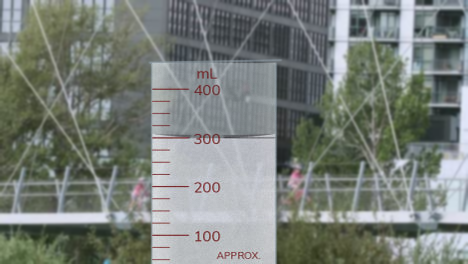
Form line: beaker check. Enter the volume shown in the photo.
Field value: 300 mL
